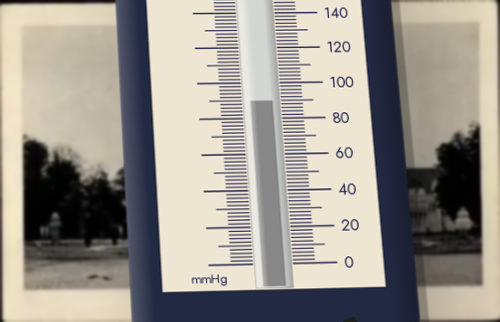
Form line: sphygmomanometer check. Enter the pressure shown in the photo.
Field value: 90 mmHg
